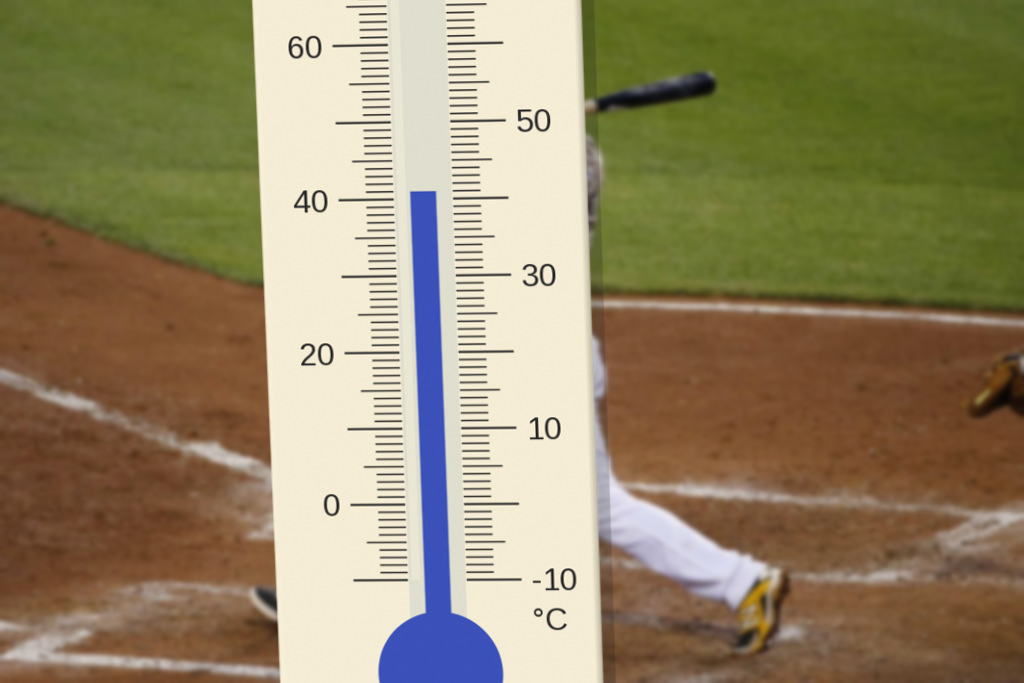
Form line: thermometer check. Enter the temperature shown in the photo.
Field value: 41 °C
